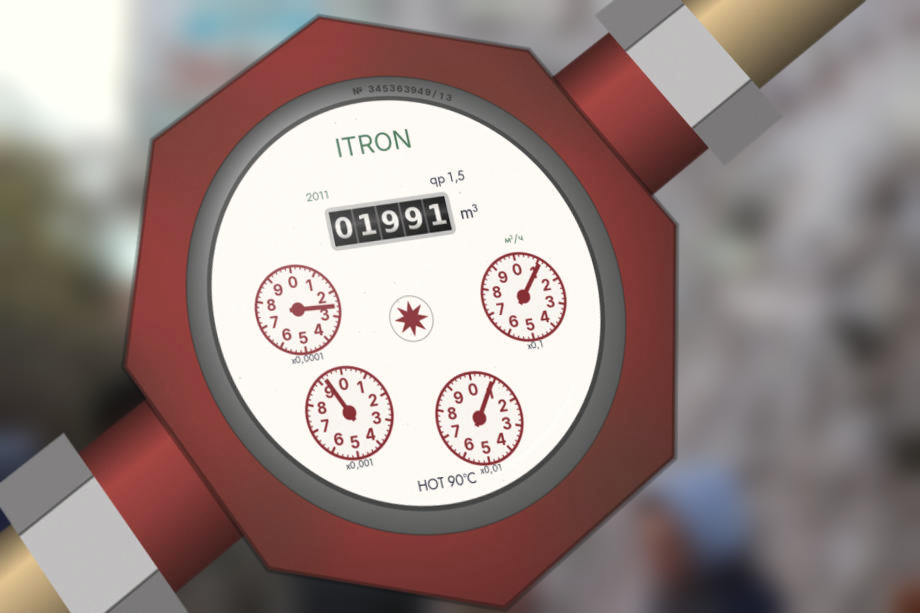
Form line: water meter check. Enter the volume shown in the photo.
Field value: 1991.1092 m³
